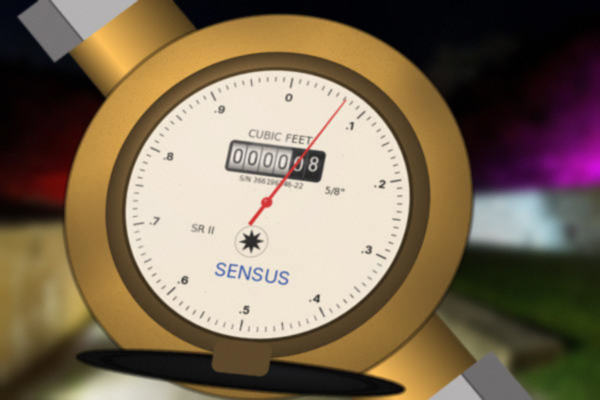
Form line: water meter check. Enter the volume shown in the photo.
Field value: 8.07 ft³
